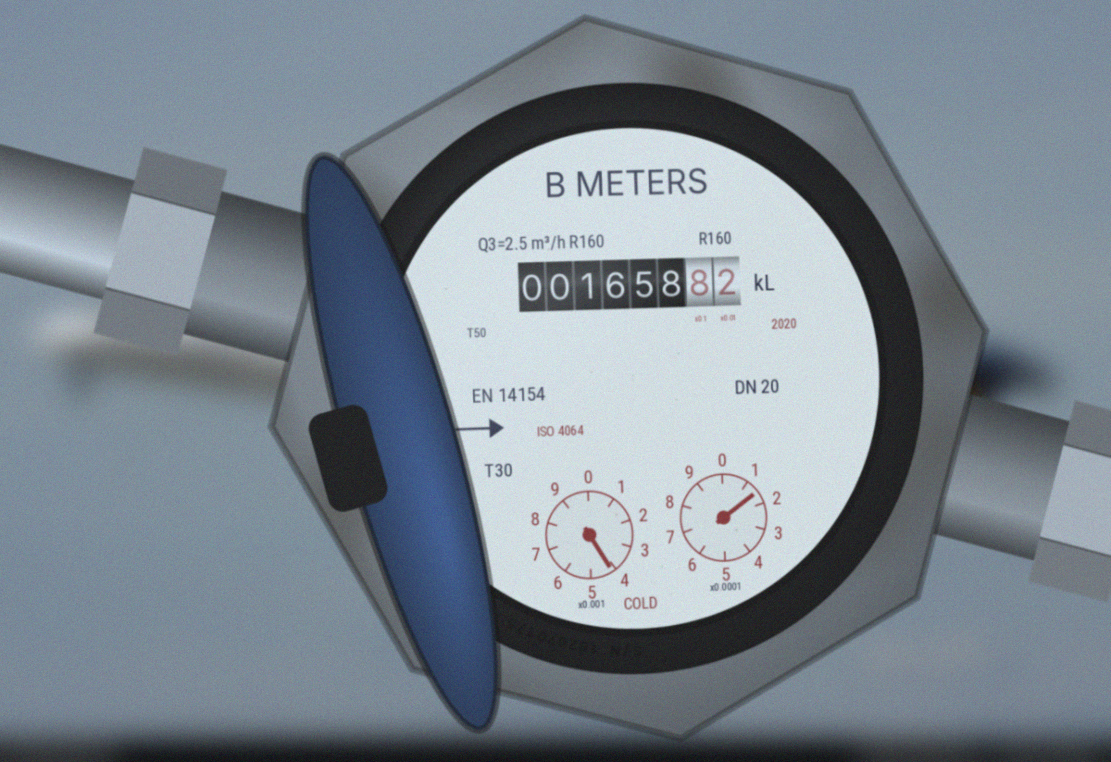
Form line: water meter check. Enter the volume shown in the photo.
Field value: 1658.8241 kL
